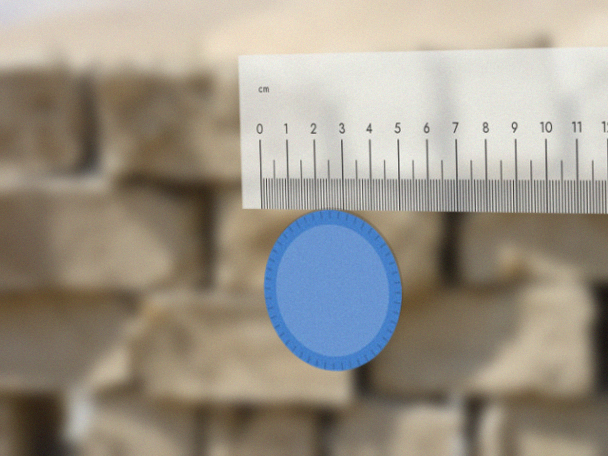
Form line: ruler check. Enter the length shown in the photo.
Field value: 5 cm
